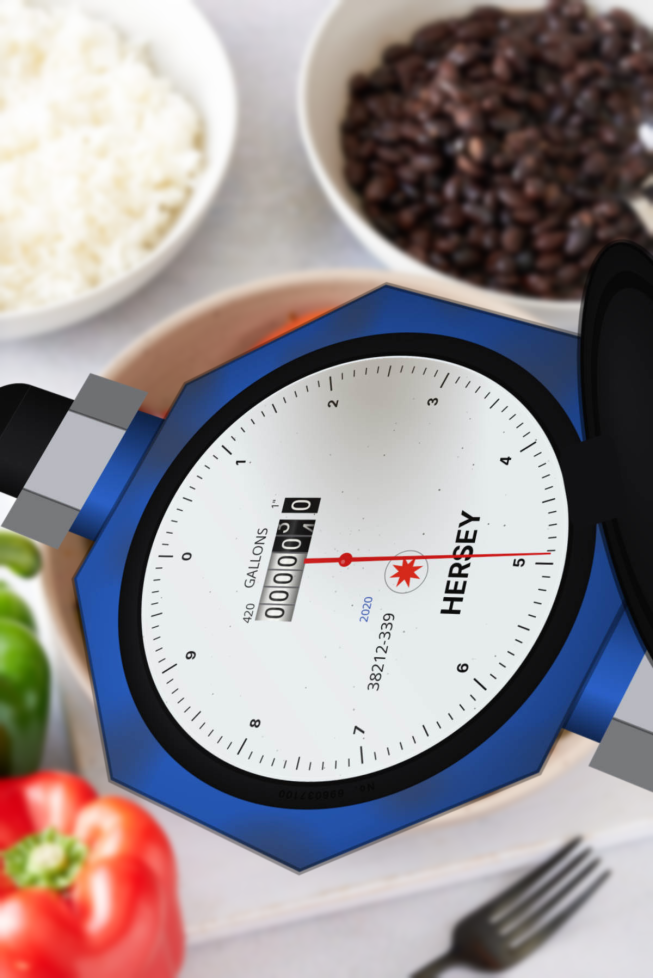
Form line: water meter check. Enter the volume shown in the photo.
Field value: 34.9 gal
